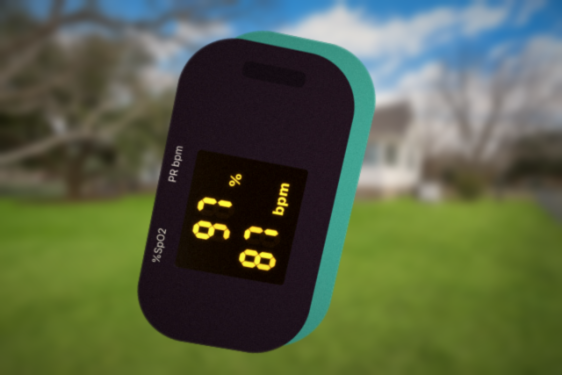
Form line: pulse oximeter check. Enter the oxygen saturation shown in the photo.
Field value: 97 %
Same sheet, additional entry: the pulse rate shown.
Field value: 87 bpm
